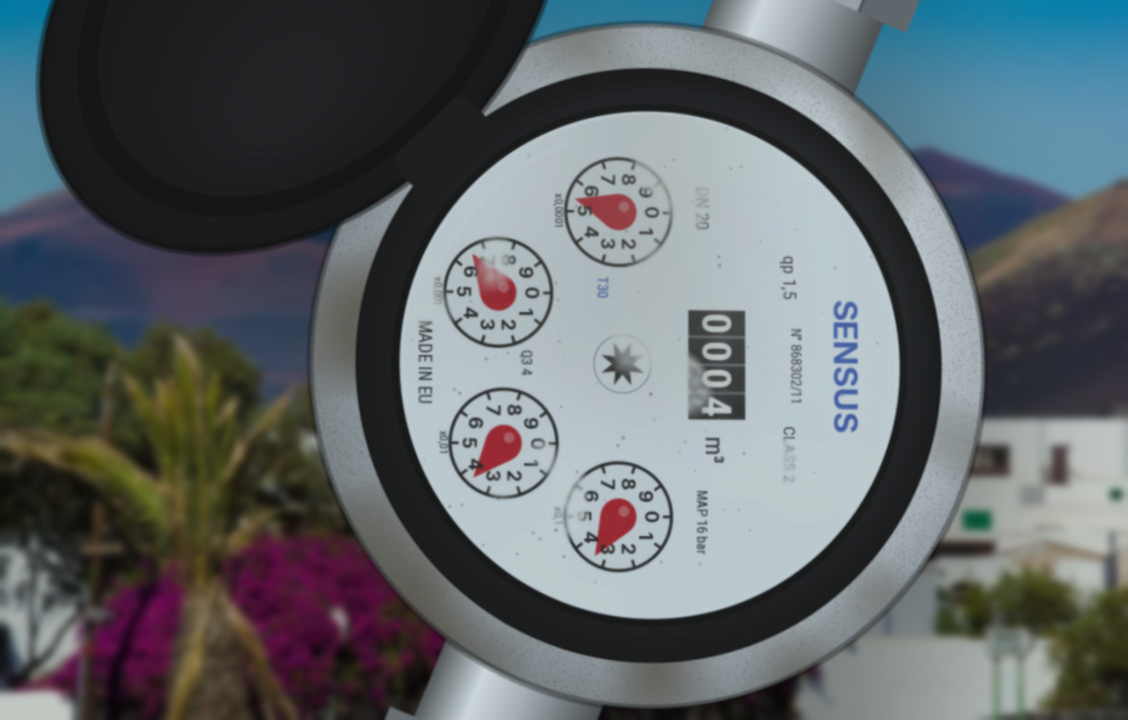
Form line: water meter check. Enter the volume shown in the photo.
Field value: 4.3365 m³
